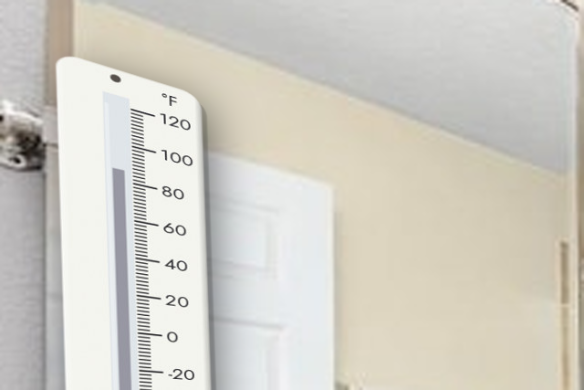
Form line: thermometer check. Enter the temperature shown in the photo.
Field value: 86 °F
